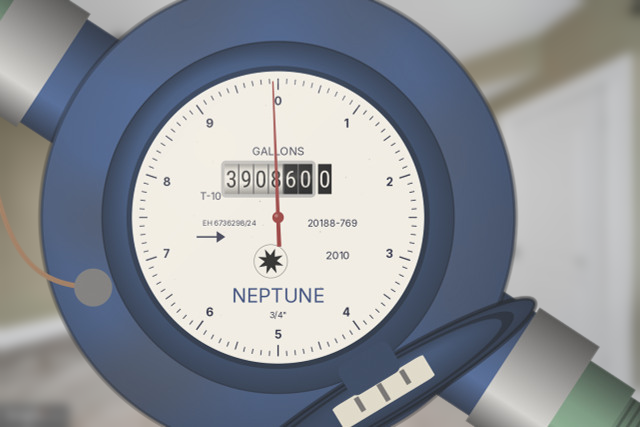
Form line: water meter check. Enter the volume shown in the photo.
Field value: 3908599.9 gal
